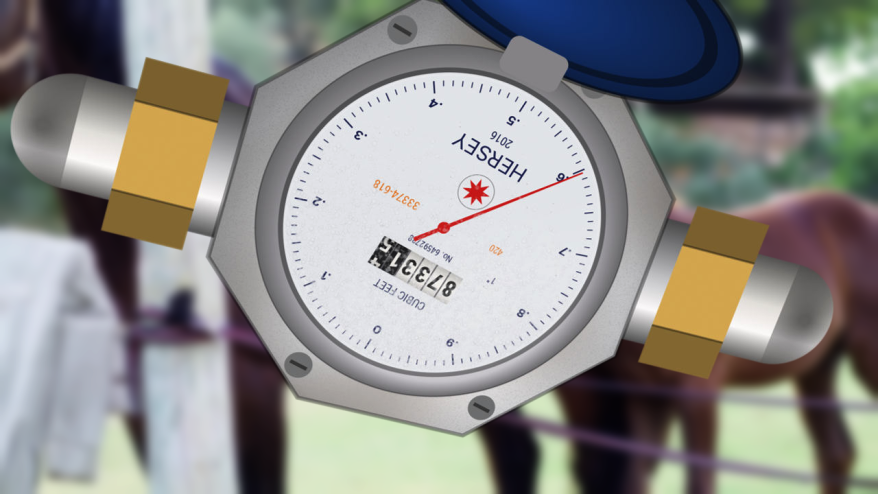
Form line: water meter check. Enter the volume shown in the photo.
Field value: 873314.60 ft³
